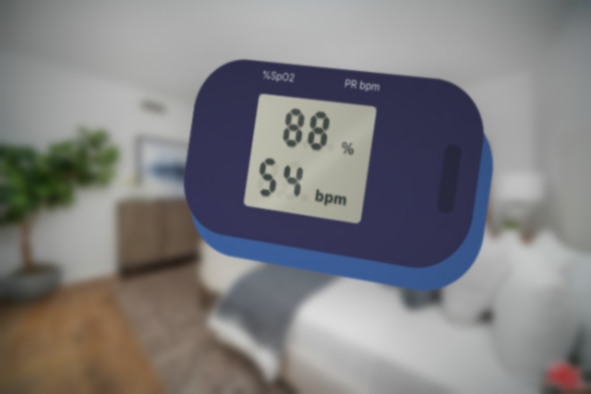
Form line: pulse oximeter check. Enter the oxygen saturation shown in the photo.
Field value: 88 %
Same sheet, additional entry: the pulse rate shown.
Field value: 54 bpm
